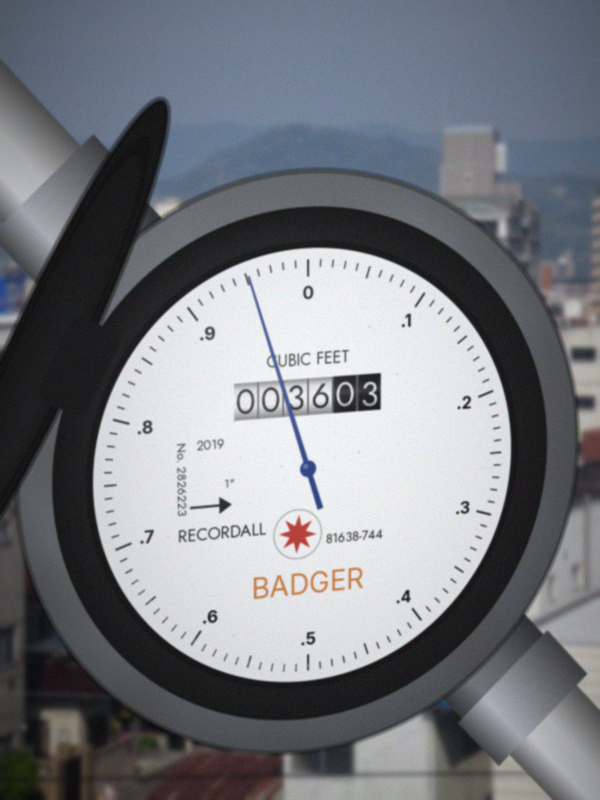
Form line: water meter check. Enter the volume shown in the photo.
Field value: 3602.95 ft³
